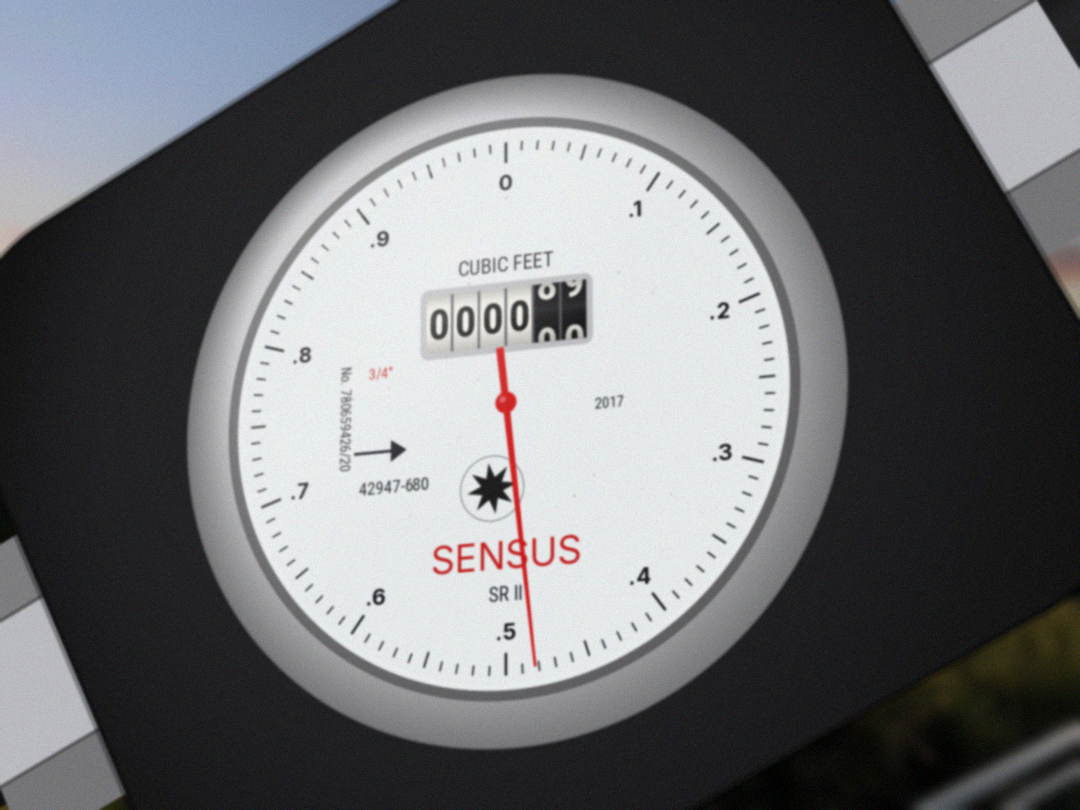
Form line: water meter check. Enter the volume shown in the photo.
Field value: 89.48 ft³
